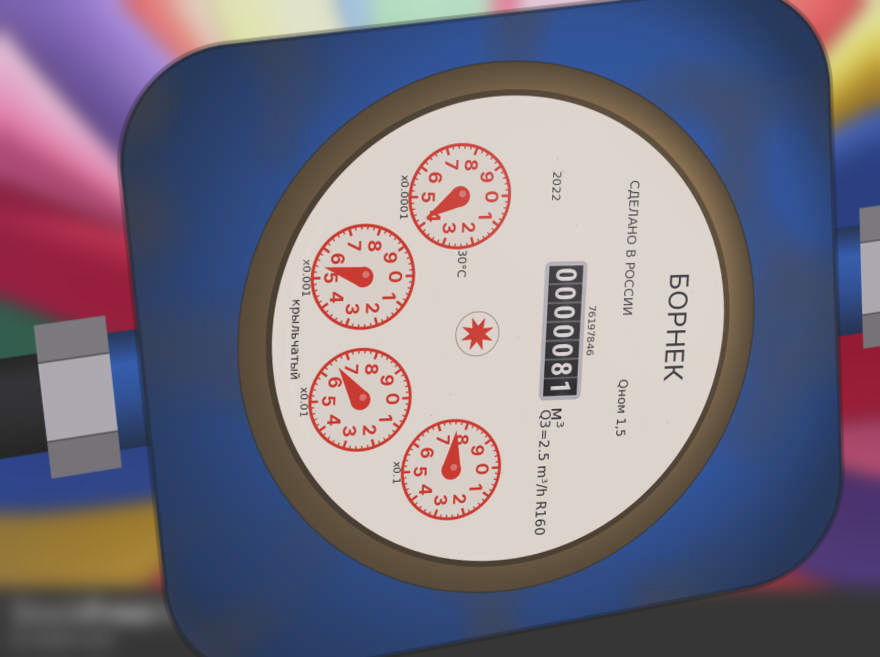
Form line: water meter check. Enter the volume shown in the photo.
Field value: 81.7654 m³
